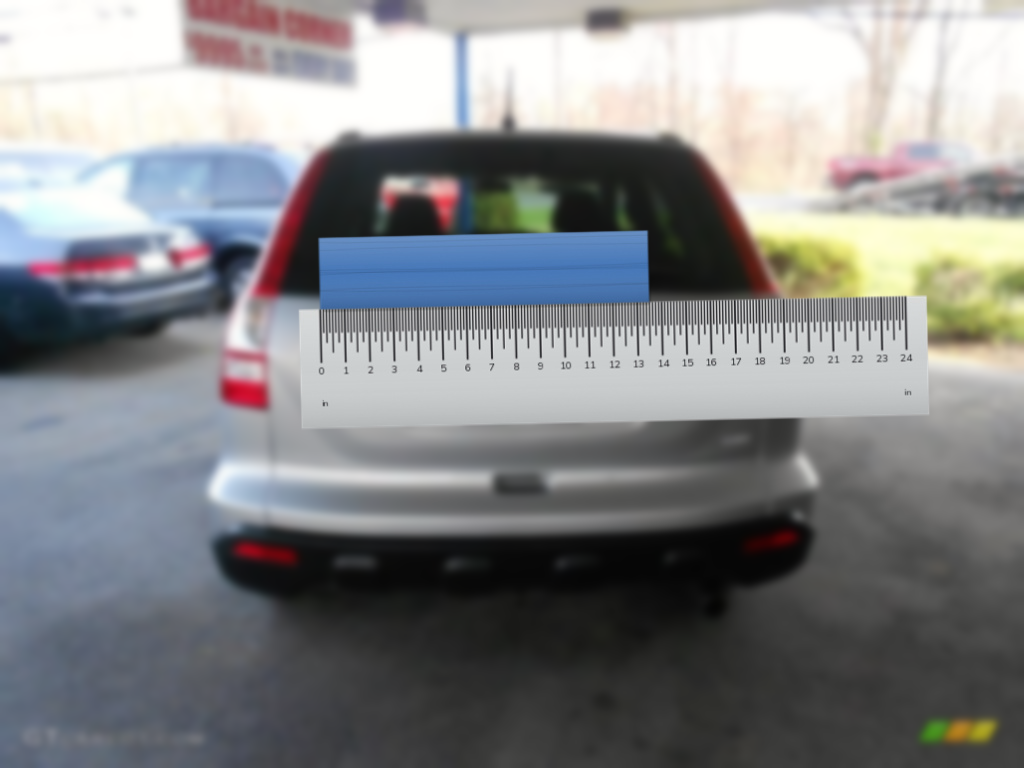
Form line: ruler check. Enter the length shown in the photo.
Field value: 13.5 in
